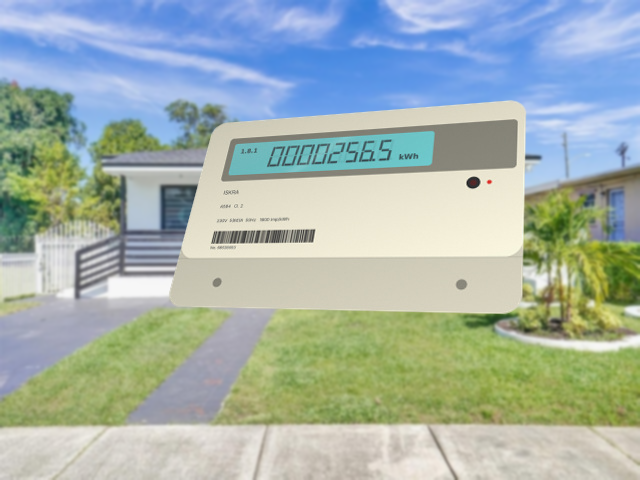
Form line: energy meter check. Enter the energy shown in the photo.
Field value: 256.5 kWh
